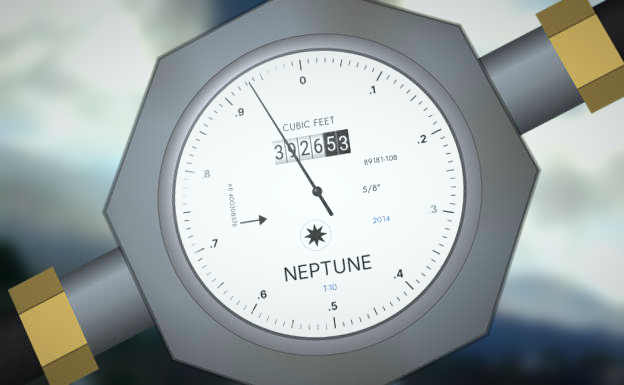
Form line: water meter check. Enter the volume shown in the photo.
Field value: 392652.93 ft³
